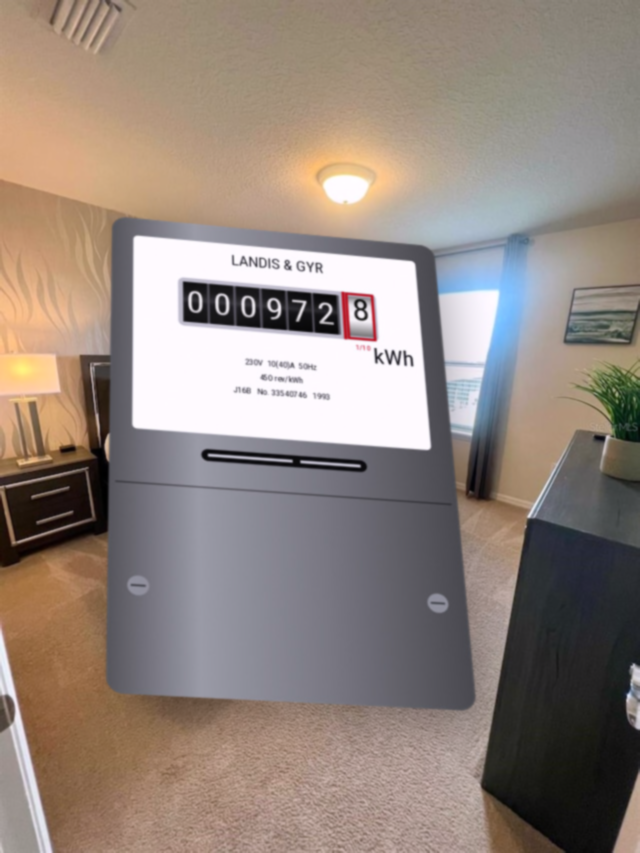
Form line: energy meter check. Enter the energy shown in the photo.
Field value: 972.8 kWh
